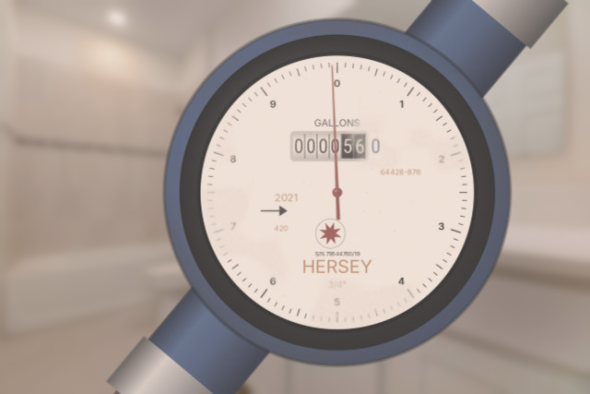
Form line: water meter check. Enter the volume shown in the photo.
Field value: 559.9 gal
